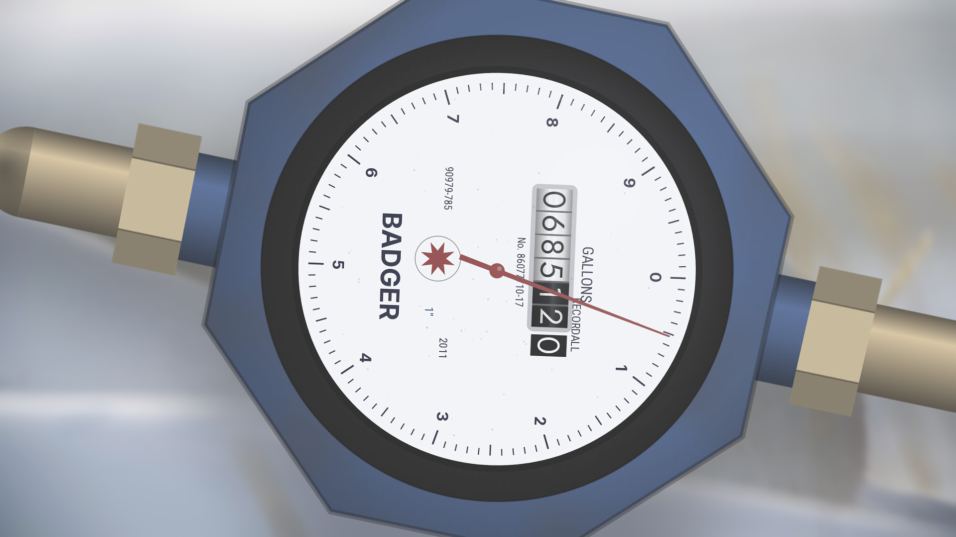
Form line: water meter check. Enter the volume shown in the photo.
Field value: 685120.5 gal
